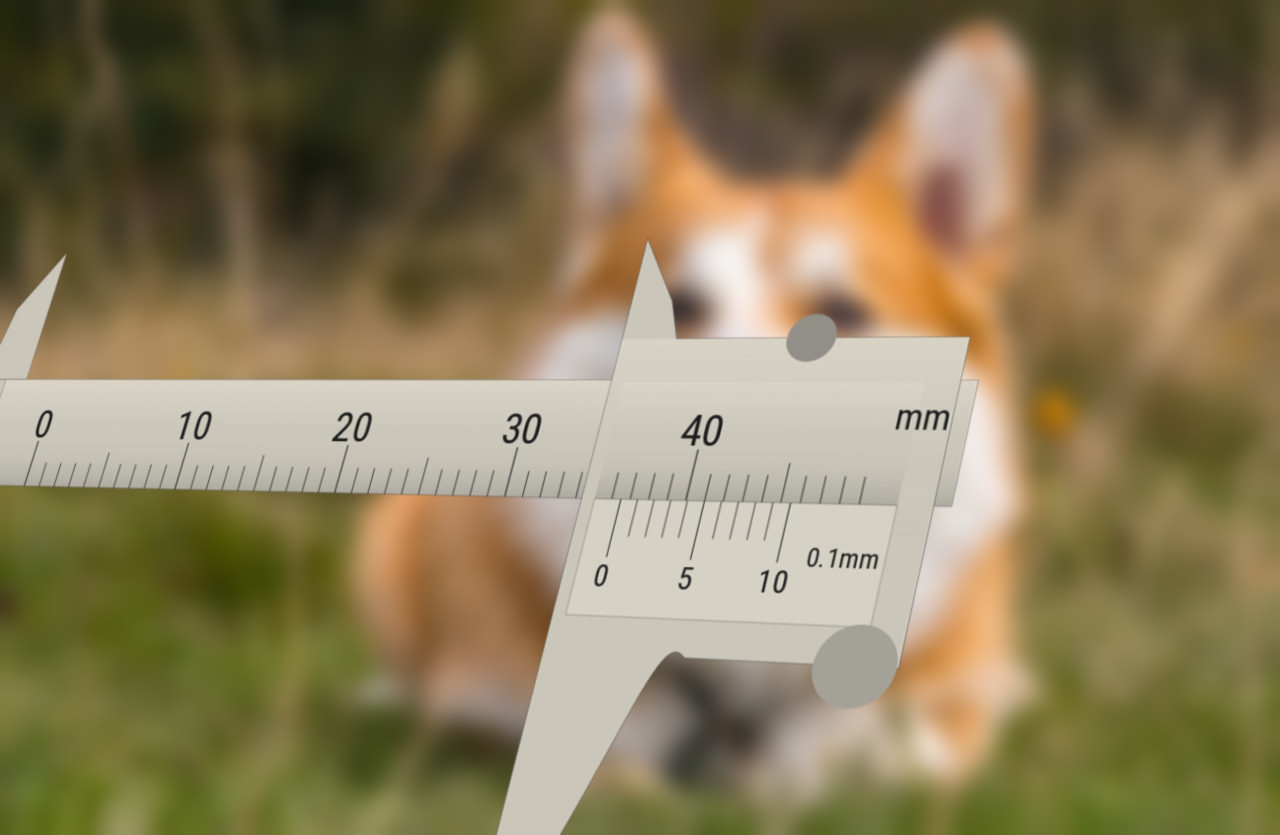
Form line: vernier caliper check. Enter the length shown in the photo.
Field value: 36.5 mm
